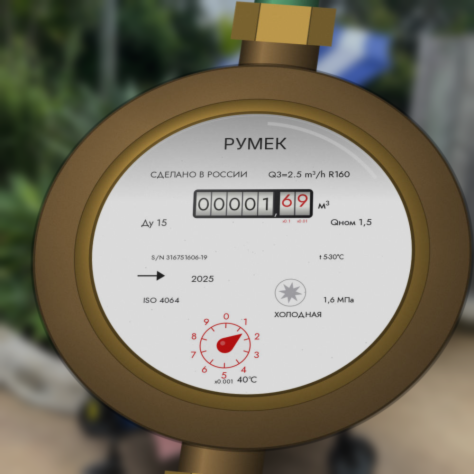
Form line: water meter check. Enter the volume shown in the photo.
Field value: 1.691 m³
